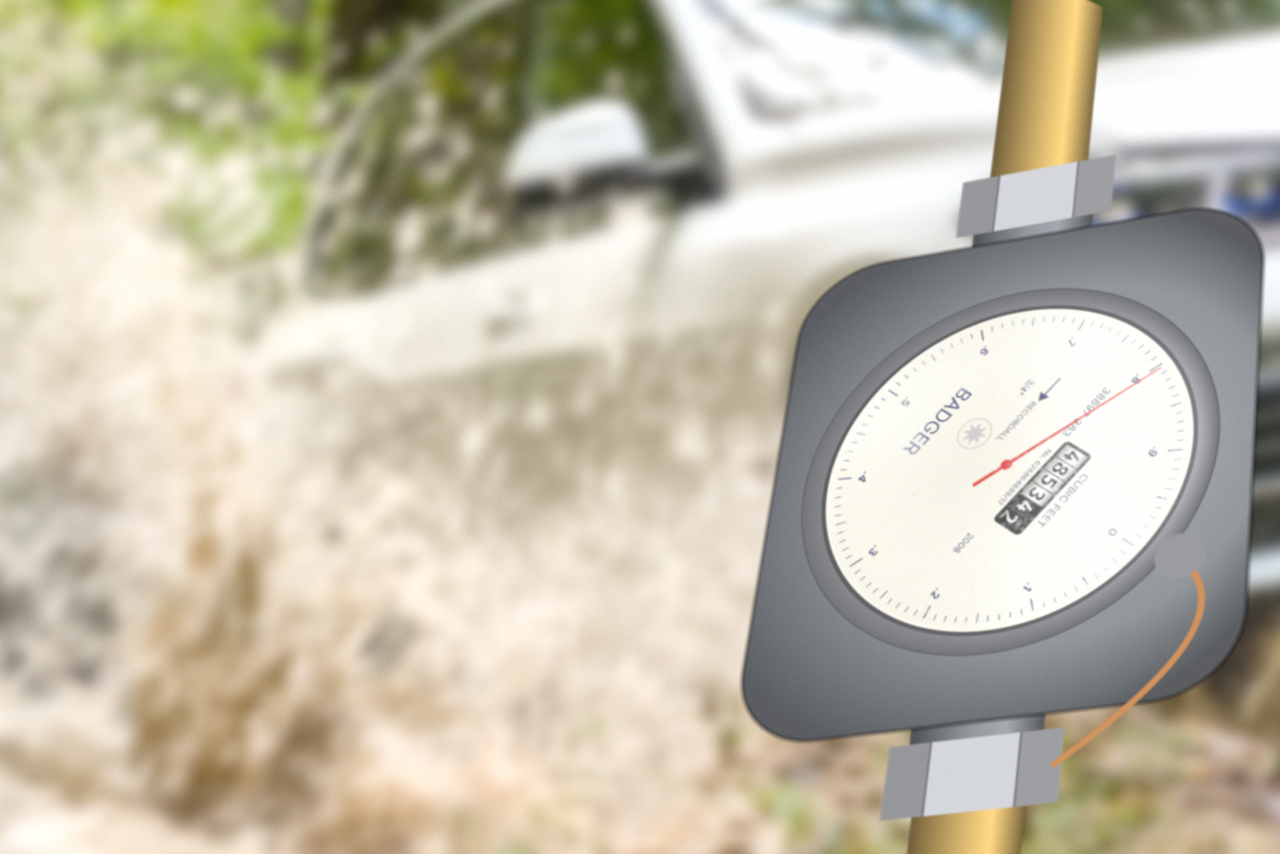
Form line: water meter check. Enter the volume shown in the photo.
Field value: 485341.80 ft³
